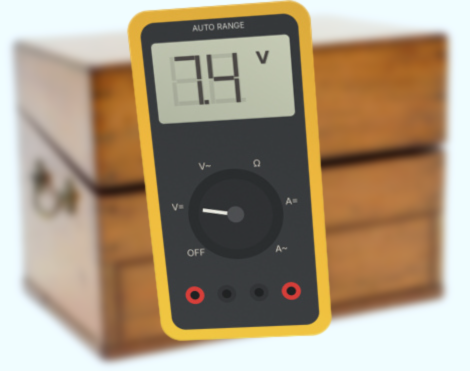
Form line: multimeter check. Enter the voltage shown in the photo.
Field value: 7.4 V
